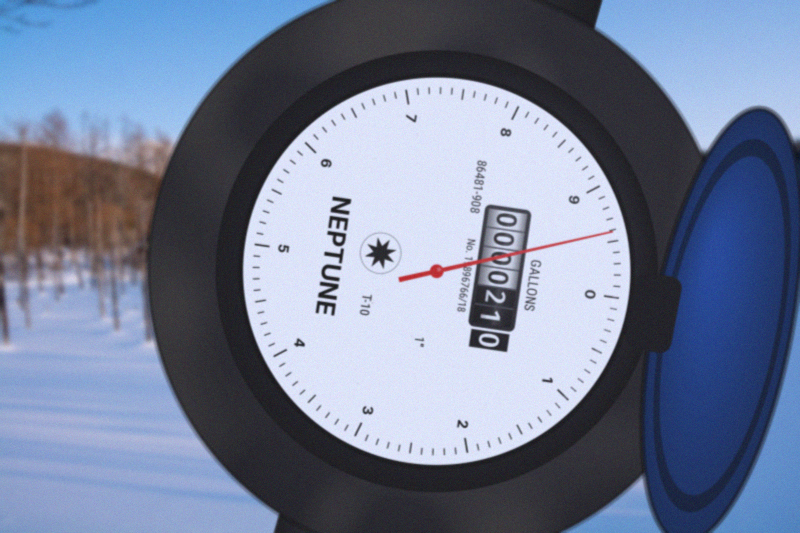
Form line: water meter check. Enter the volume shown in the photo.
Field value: 209.4 gal
